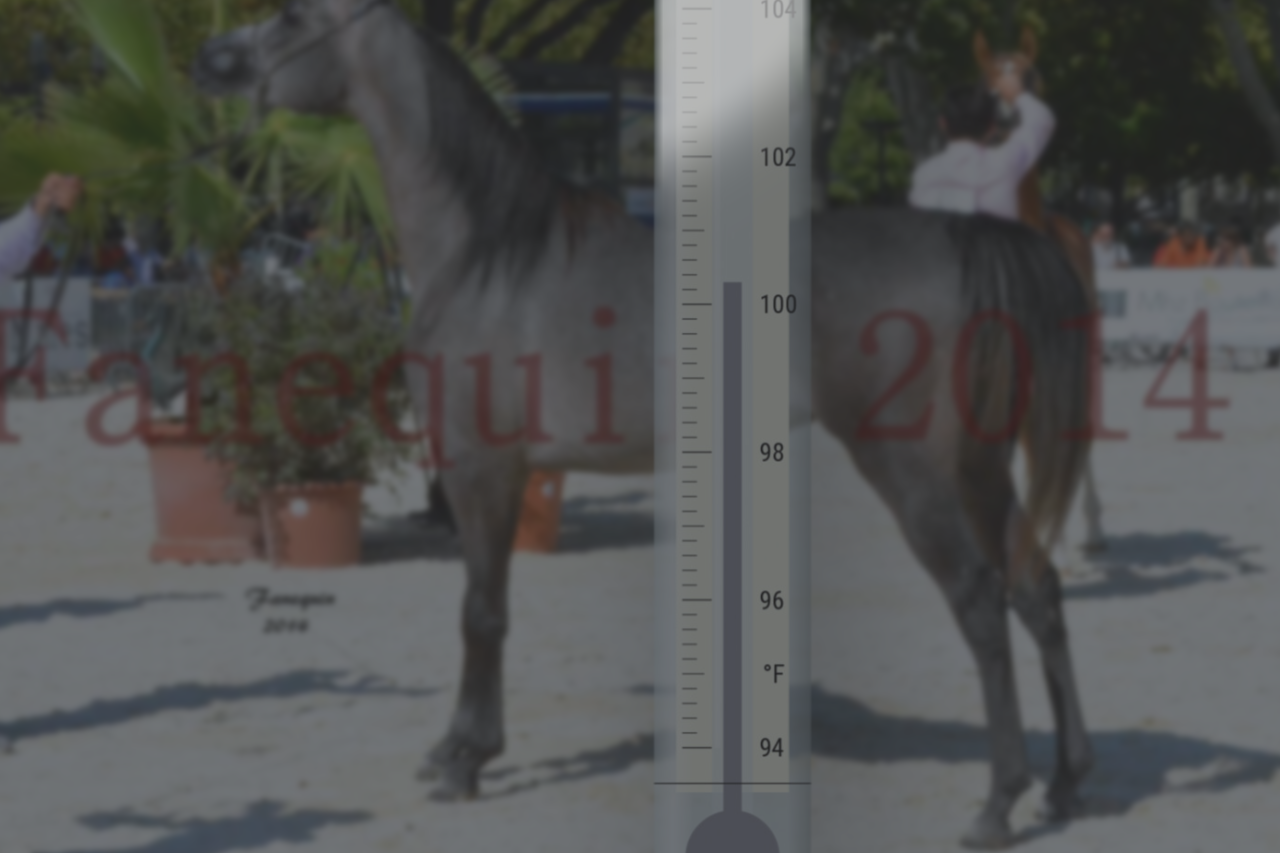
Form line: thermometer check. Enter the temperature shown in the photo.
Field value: 100.3 °F
